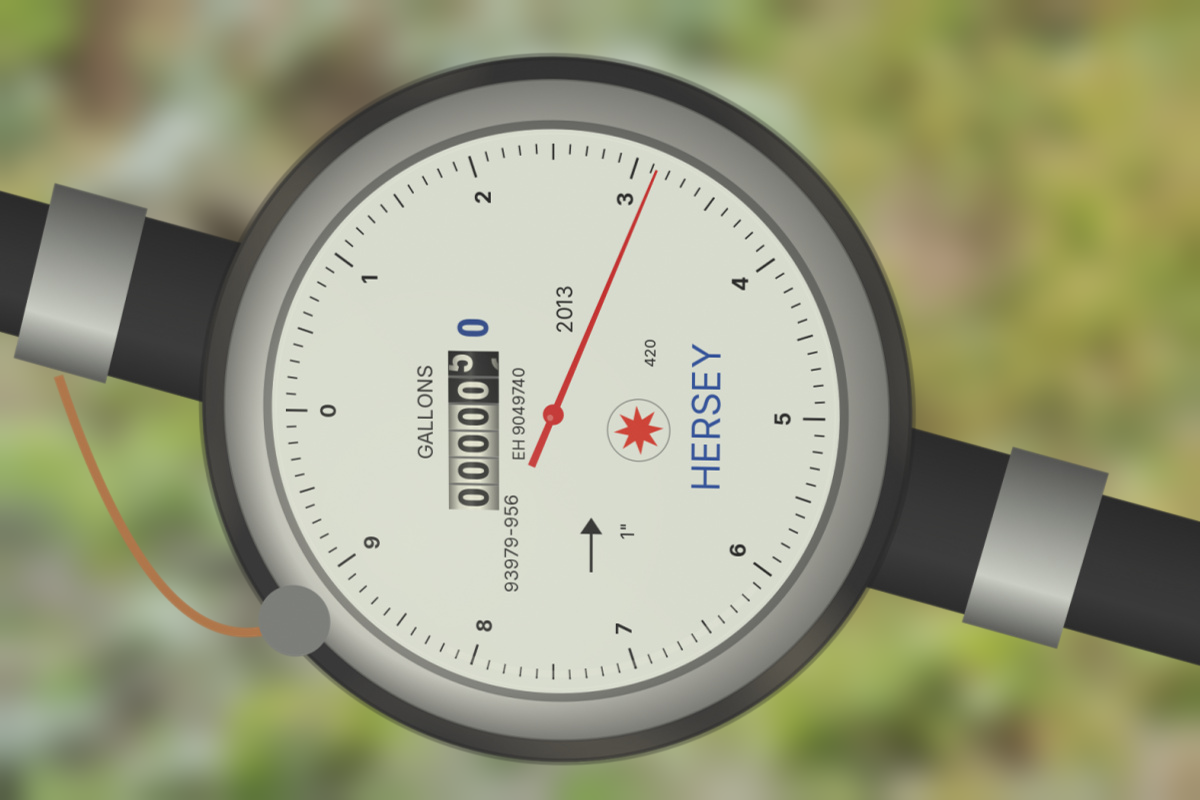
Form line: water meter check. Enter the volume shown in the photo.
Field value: 53.1 gal
